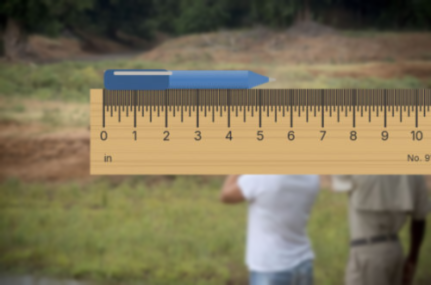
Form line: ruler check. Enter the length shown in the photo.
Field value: 5.5 in
